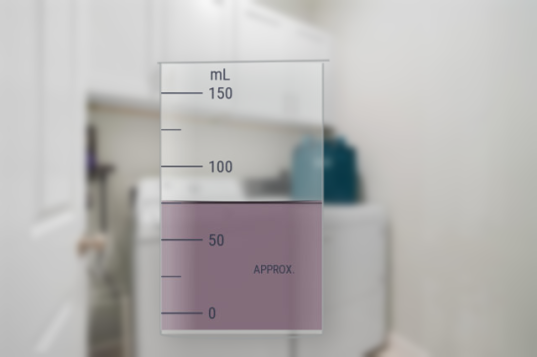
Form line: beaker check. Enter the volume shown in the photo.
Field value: 75 mL
